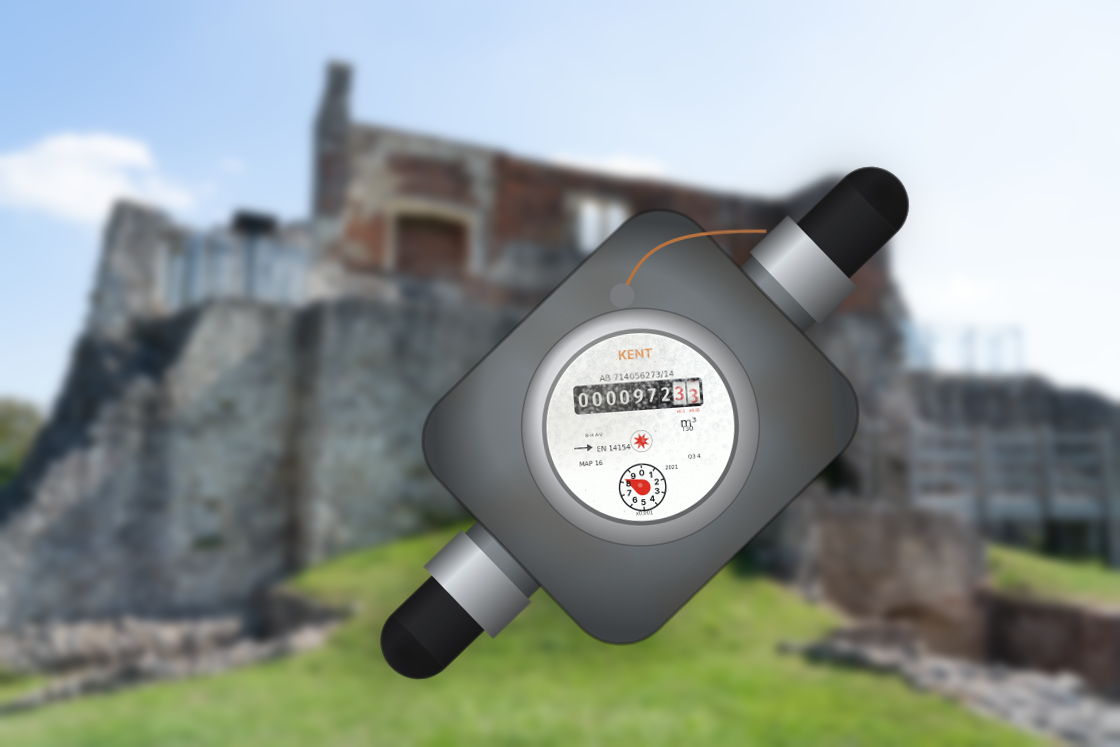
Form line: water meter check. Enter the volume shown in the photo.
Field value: 972.328 m³
